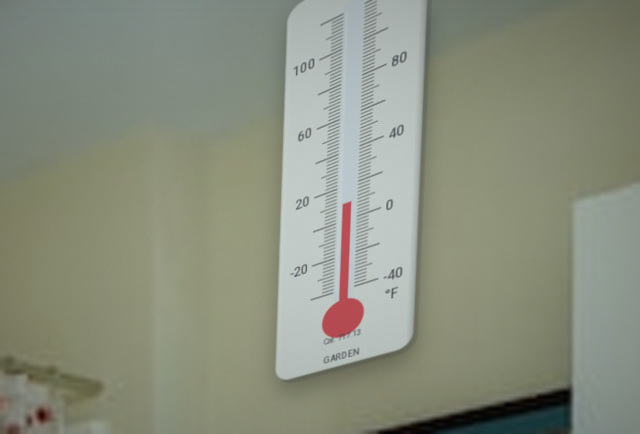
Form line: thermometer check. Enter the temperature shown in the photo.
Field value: 10 °F
